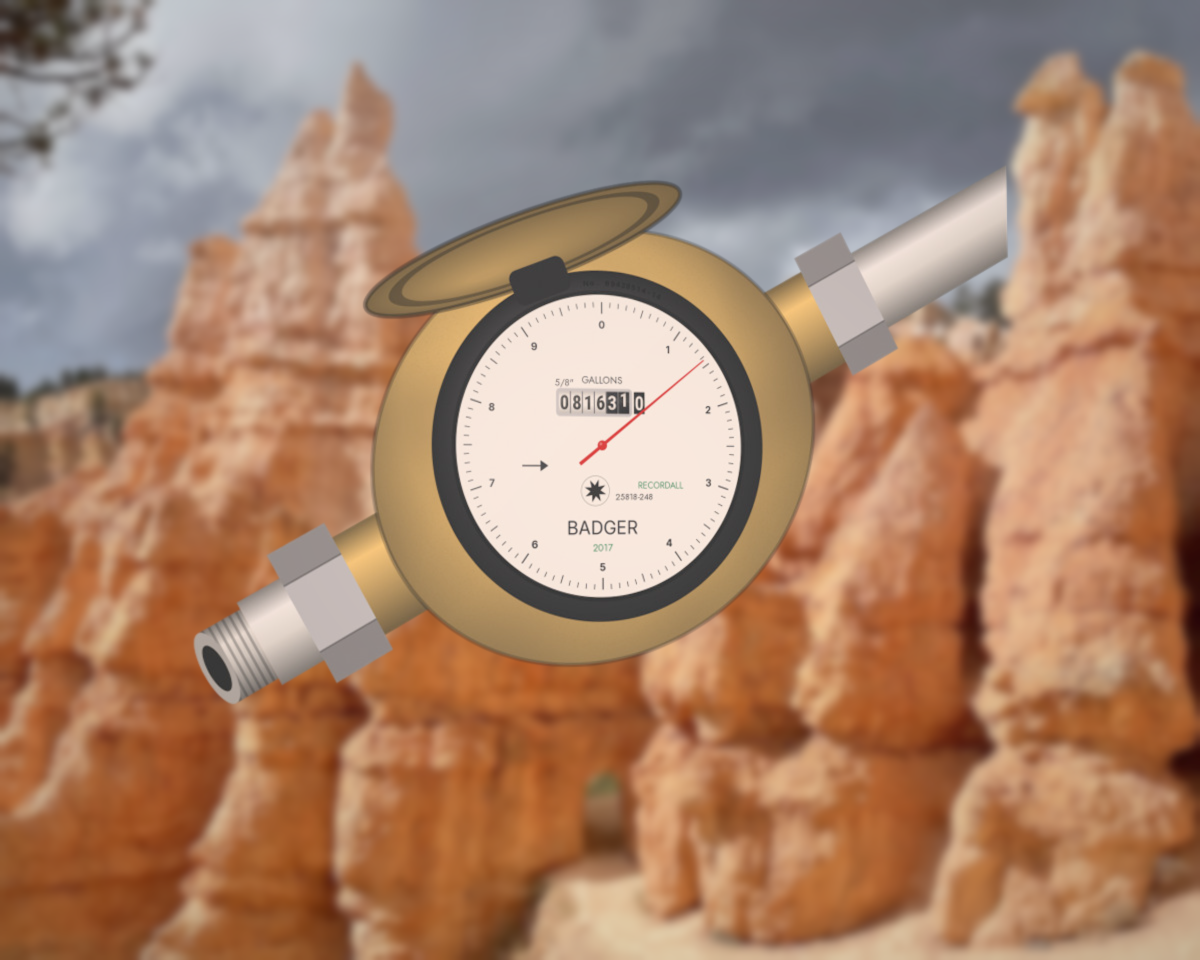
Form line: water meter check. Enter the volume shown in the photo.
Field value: 816311.4 gal
